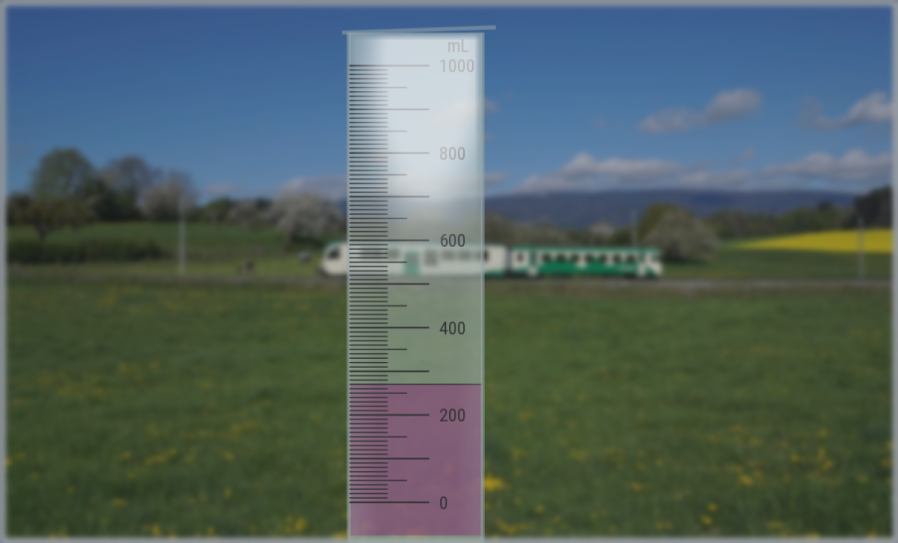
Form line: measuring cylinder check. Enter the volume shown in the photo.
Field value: 270 mL
